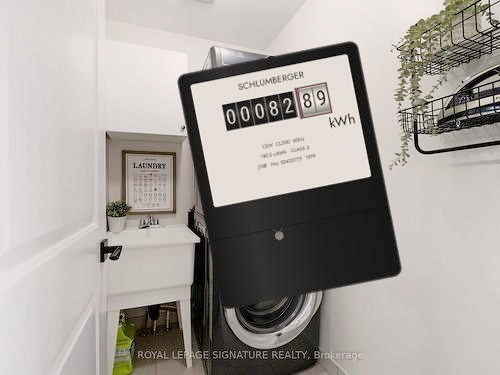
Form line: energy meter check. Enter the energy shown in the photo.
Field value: 82.89 kWh
